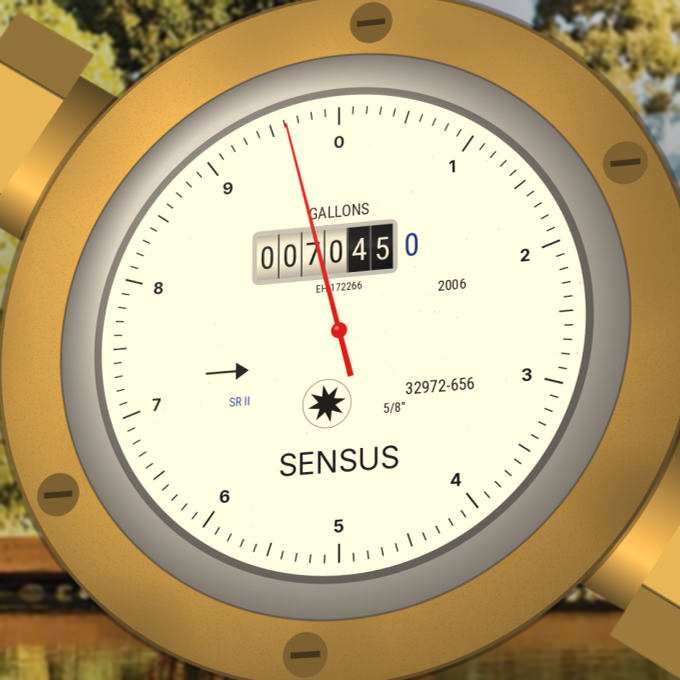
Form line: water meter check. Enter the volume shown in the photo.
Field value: 70449.6 gal
